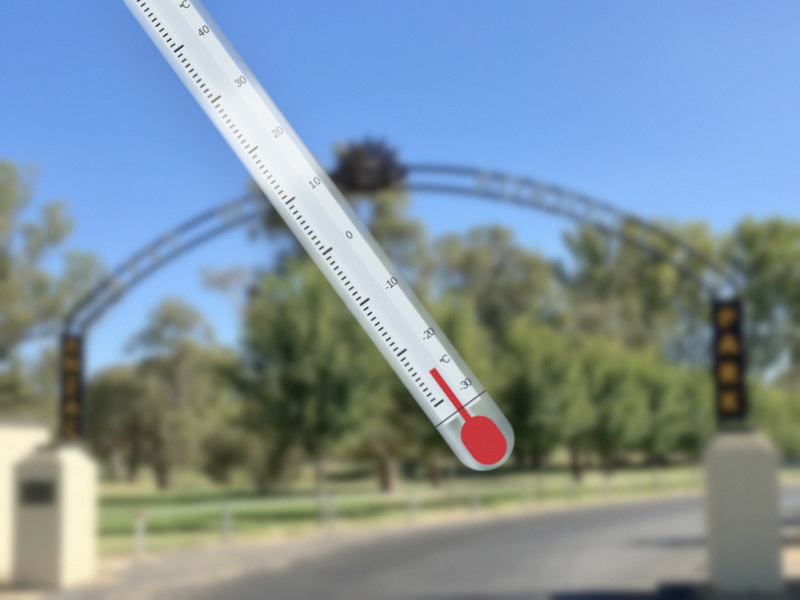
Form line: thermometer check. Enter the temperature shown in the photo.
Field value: -25 °C
